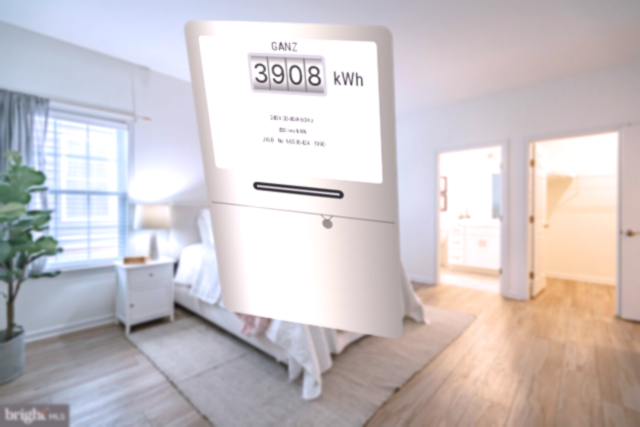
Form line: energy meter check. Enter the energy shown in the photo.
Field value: 3908 kWh
